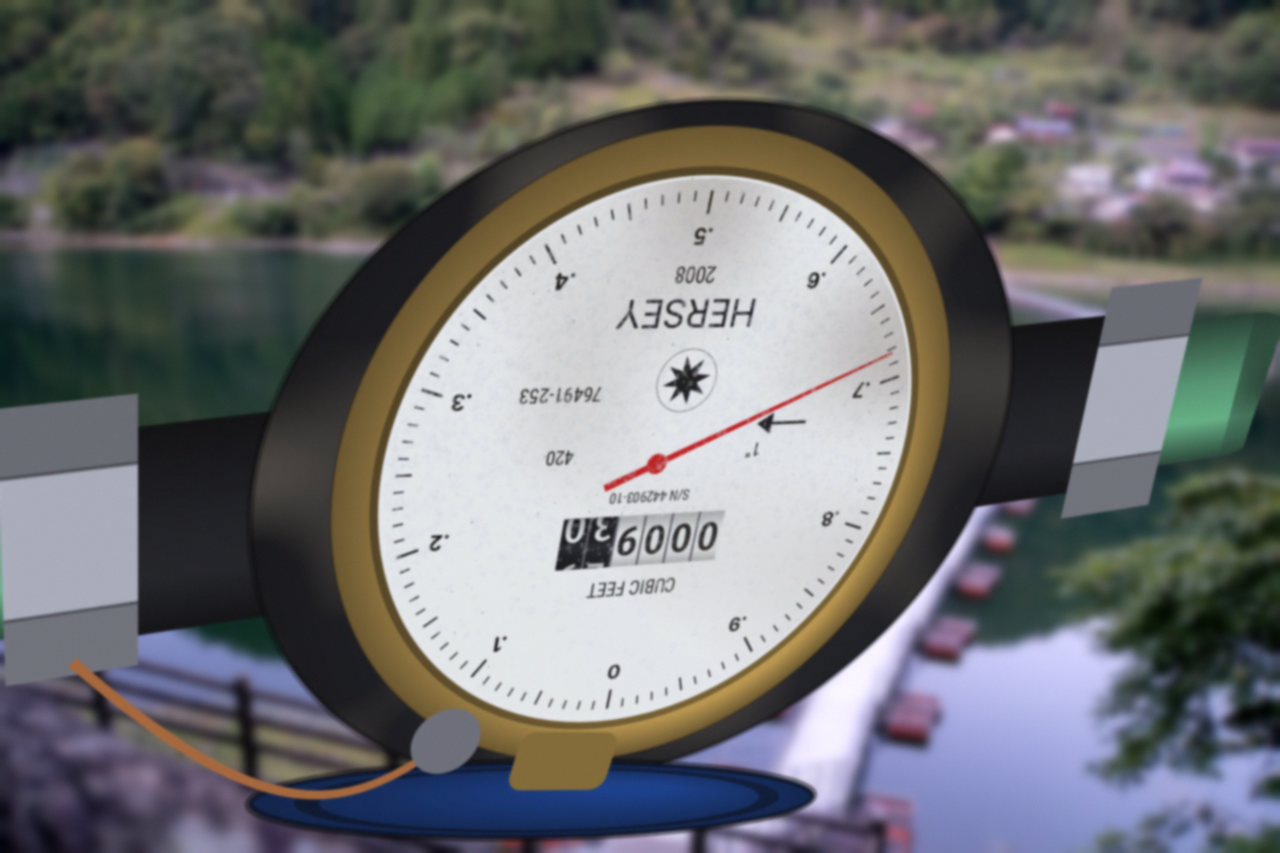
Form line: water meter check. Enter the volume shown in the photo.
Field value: 929.68 ft³
